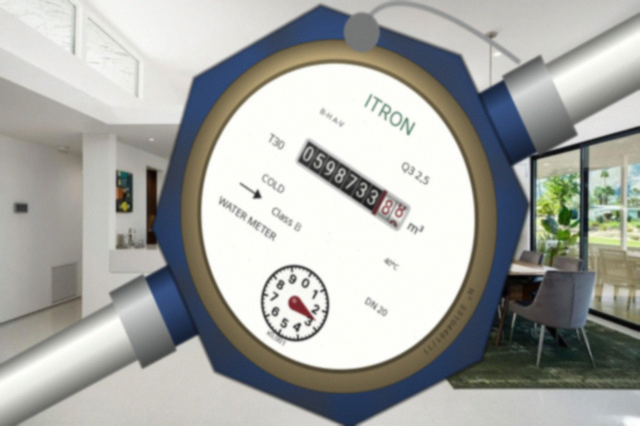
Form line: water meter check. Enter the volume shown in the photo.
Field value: 598733.882 m³
